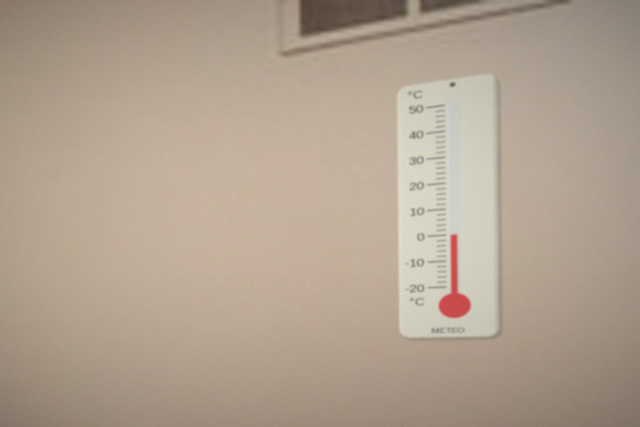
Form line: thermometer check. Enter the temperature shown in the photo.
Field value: 0 °C
